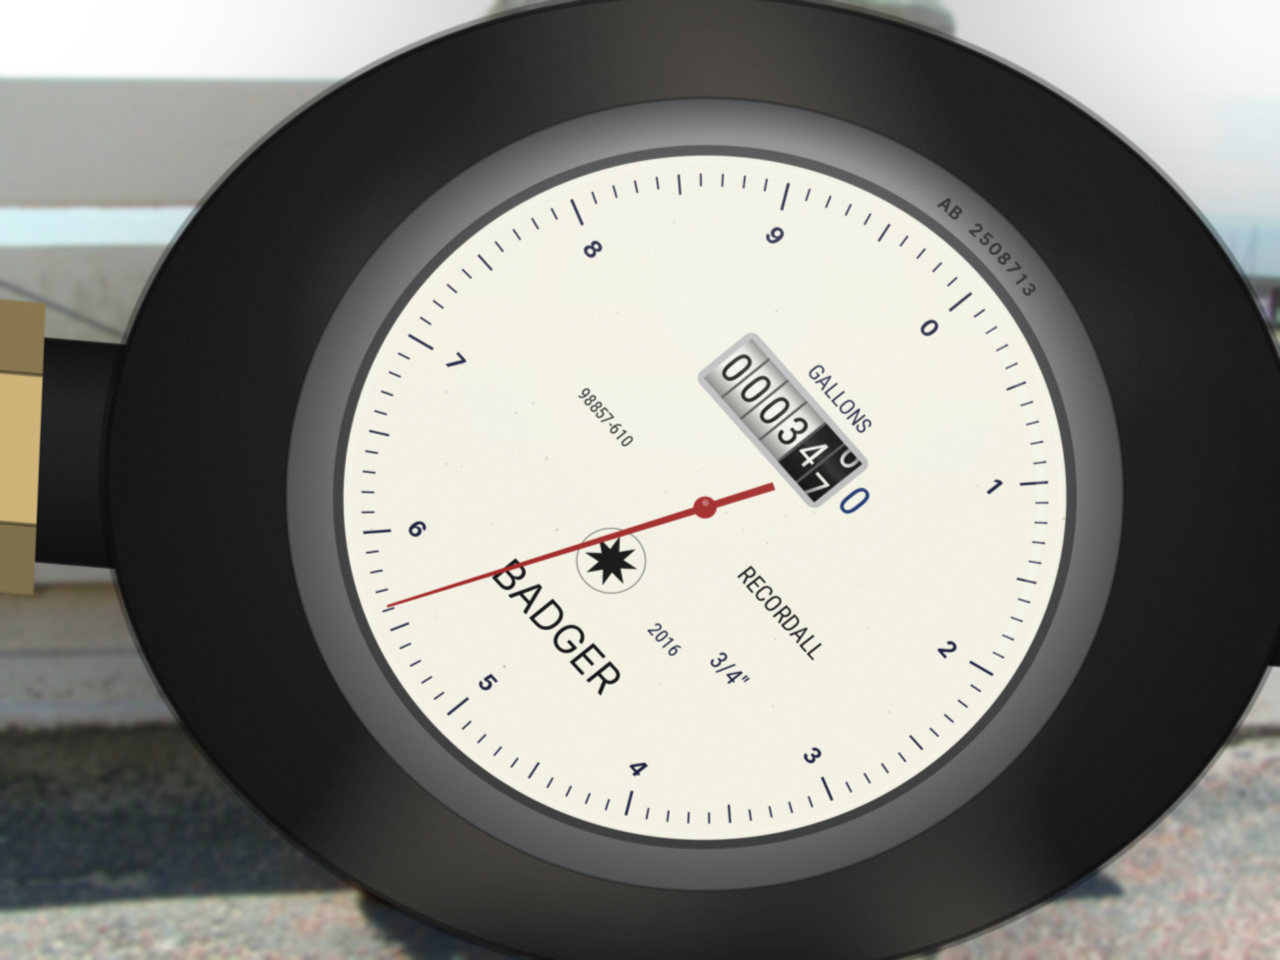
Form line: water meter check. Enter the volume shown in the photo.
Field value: 3465.6 gal
